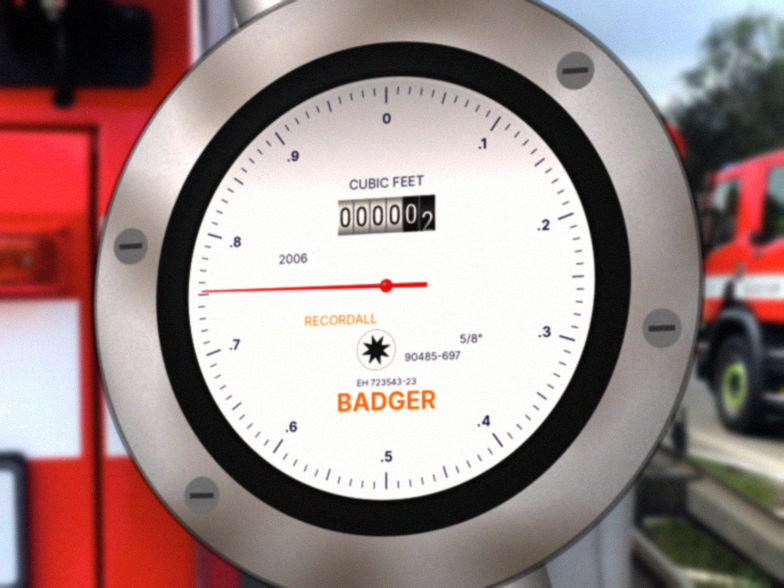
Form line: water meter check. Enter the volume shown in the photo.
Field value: 1.75 ft³
